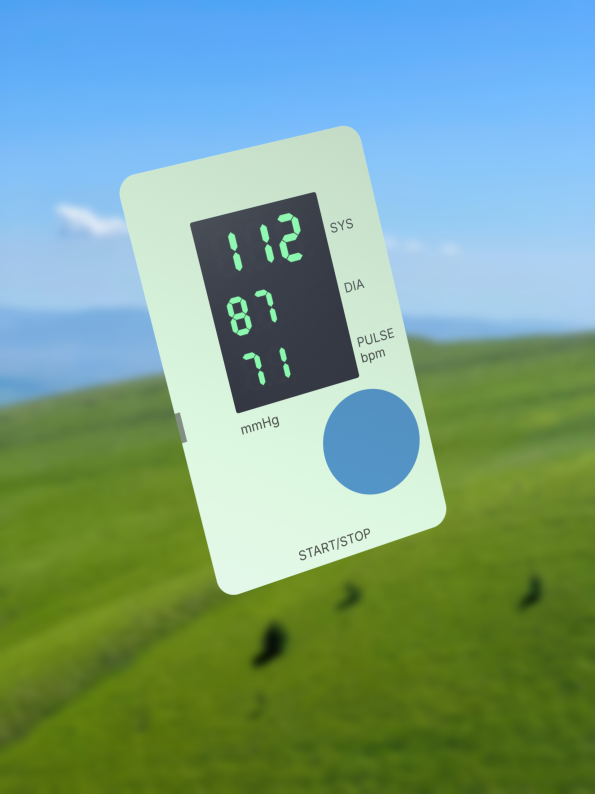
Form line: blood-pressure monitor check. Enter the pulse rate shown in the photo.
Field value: 71 bpm
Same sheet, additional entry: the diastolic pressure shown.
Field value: 87 mmHg
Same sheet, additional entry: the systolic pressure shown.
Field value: 112 mmHg
